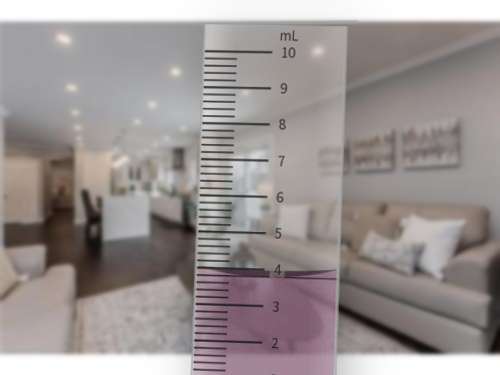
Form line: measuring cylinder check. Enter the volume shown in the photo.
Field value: 3.8 mL
